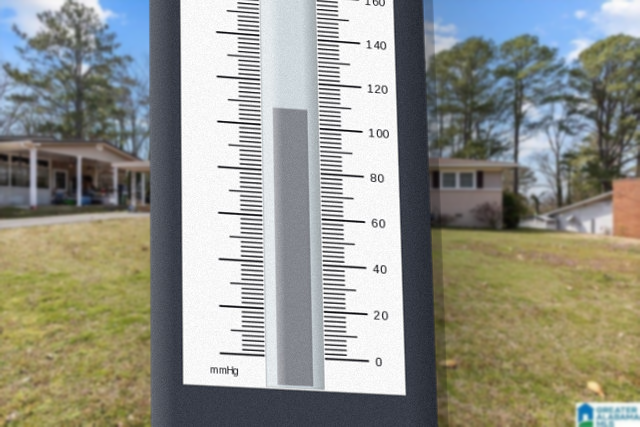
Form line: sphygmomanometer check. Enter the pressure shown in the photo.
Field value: 108 mmHg
